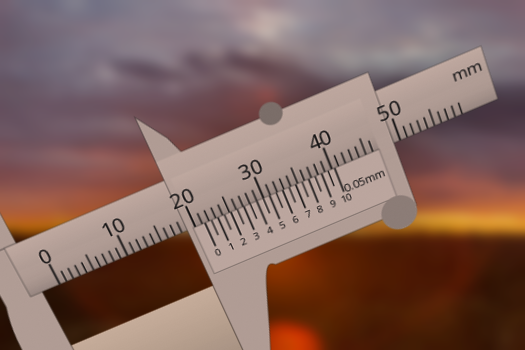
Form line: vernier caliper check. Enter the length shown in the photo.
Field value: 21.4 mm
